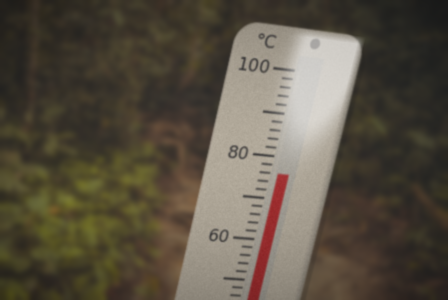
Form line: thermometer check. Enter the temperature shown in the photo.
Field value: 76 °C
